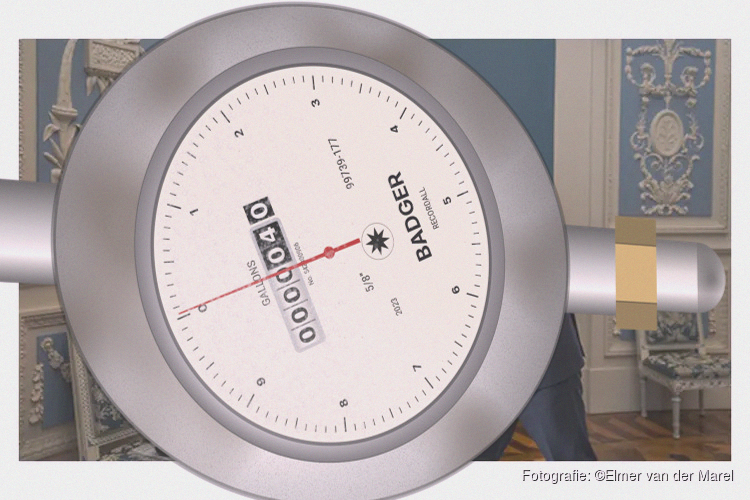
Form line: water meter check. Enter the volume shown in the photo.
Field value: 40.0 gal
